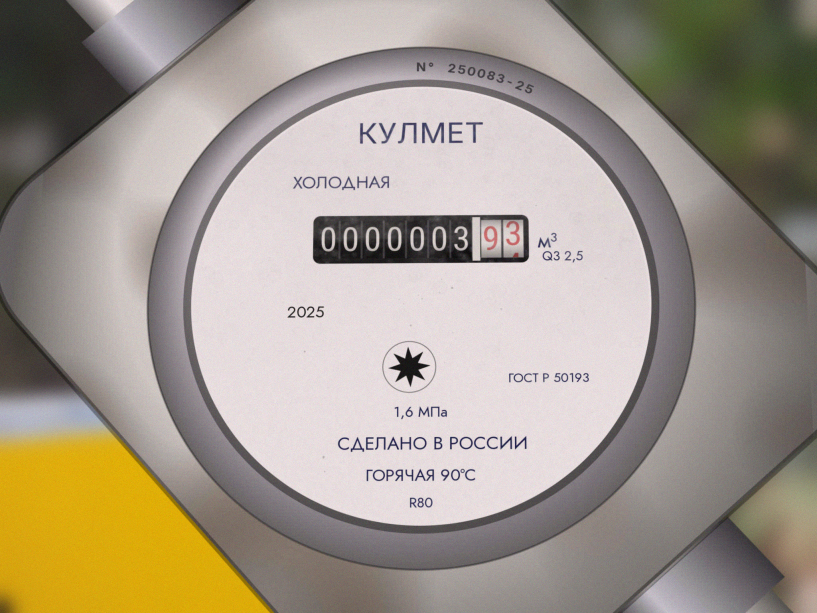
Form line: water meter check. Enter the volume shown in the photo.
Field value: 3.93 m³
